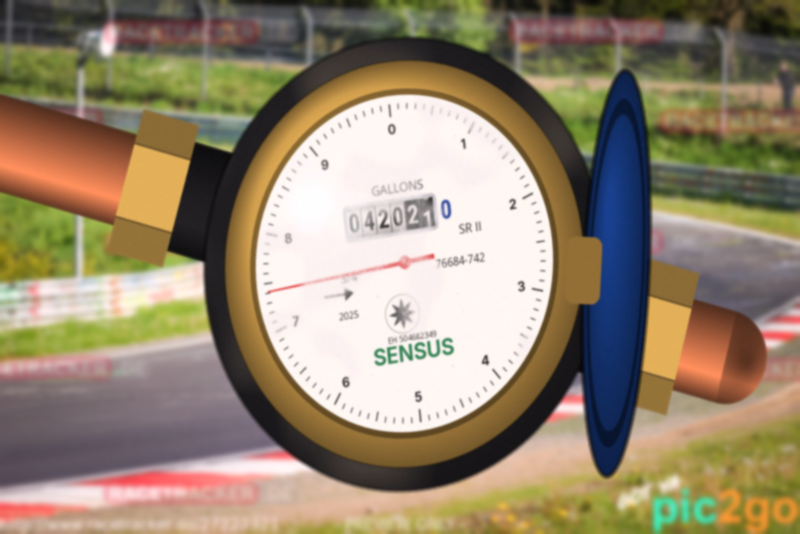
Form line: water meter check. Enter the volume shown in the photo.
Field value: 420207.4 gal
